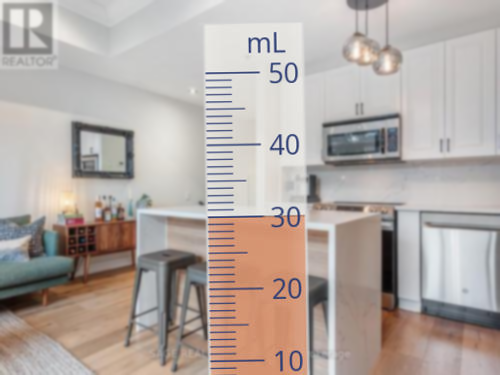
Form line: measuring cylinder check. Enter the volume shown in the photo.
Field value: 30 mL
